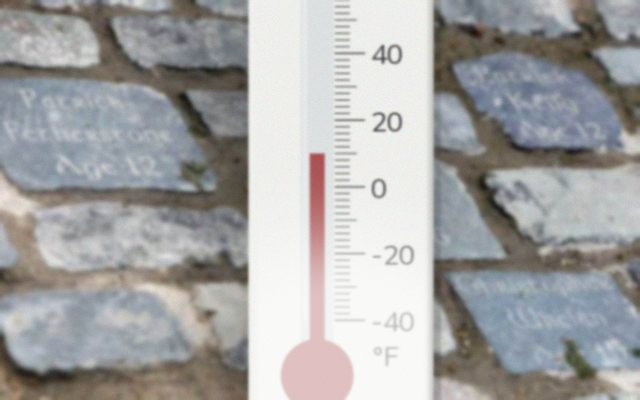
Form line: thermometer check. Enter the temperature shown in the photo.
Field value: 10 °F
